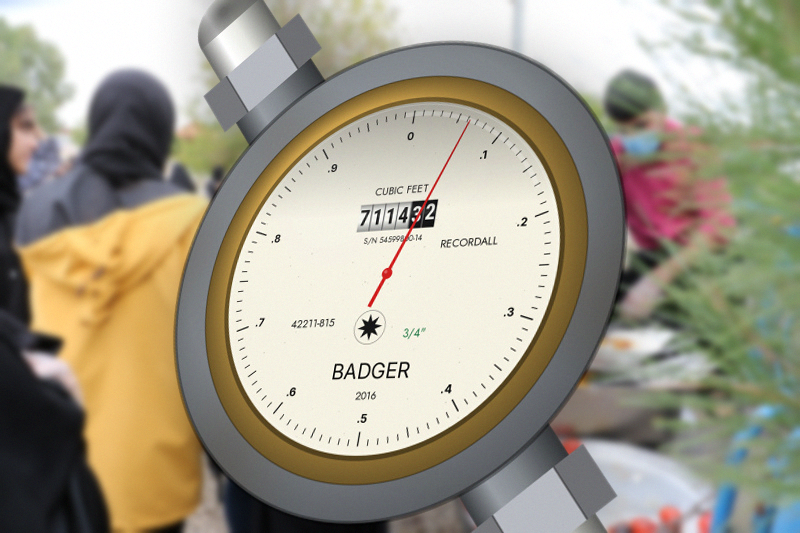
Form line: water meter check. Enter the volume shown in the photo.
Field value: 711432.06 ft³
